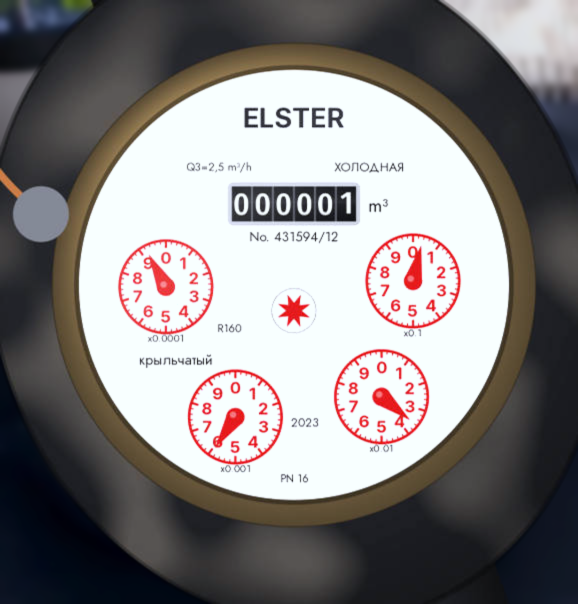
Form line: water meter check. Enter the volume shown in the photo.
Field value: 1.0359 m³
